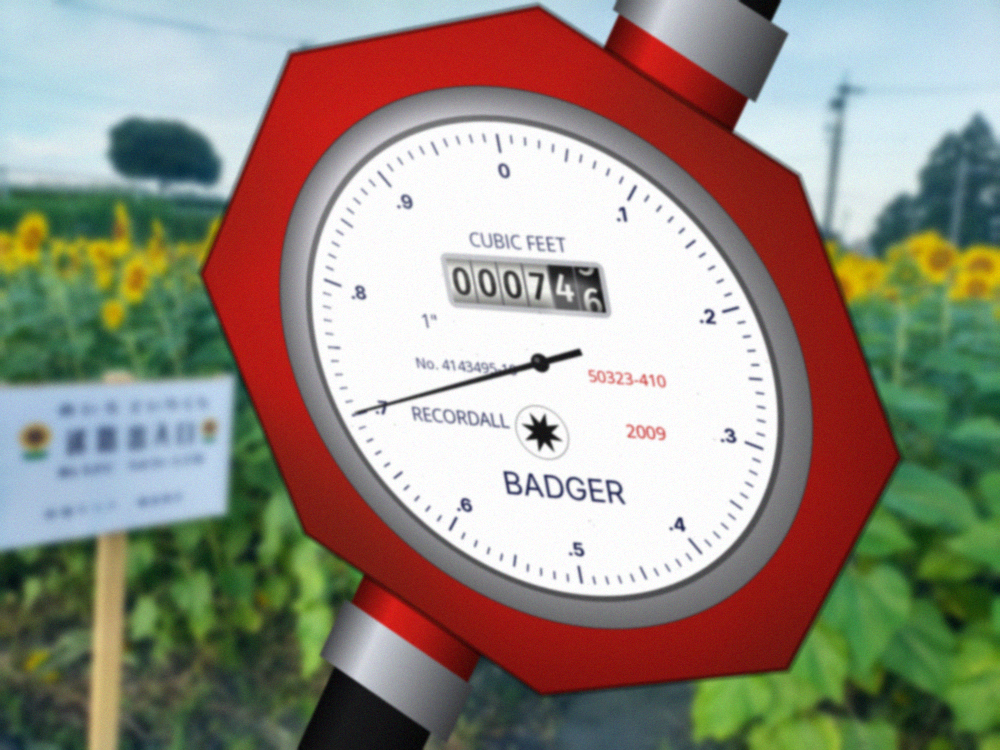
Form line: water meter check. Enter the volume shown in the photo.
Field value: 745.70 ft³
